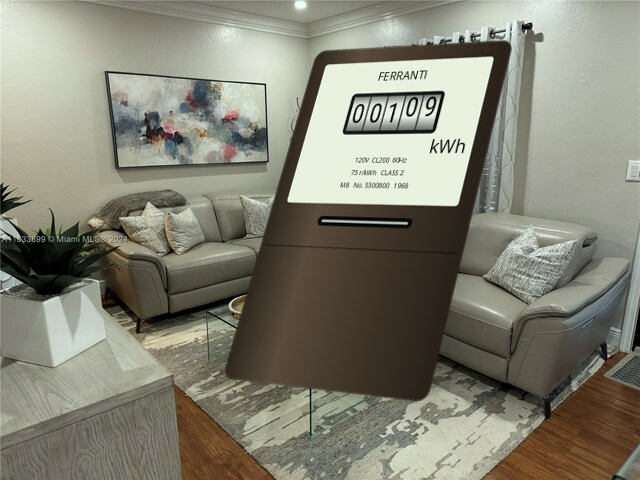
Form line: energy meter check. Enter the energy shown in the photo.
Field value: 109 kWh
